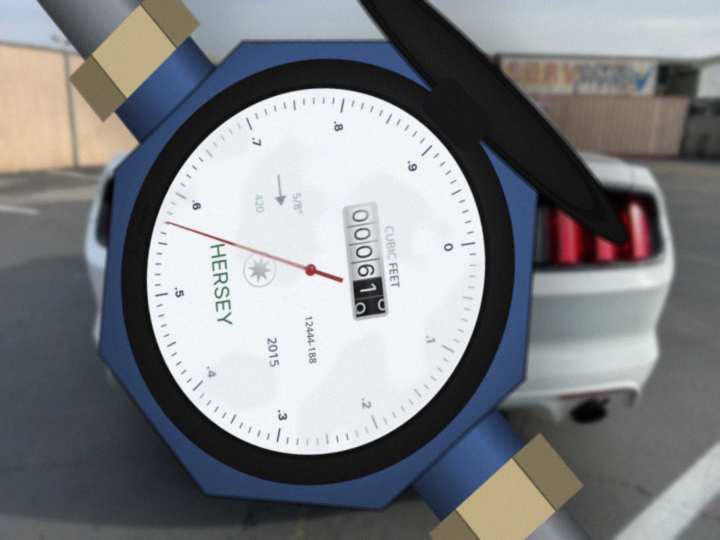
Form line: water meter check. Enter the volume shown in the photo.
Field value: 618.57 ft³
